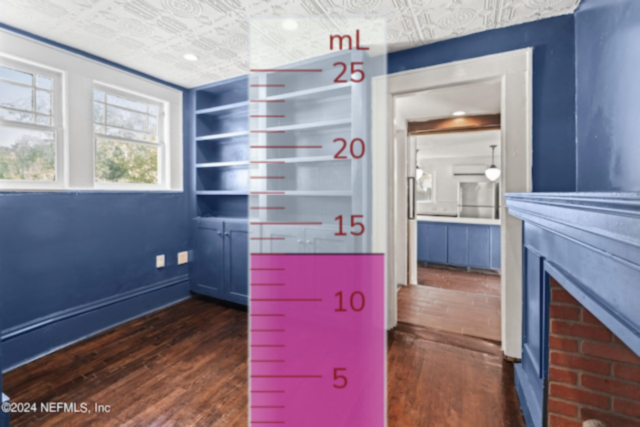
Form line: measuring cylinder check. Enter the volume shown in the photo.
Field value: 13 mL
